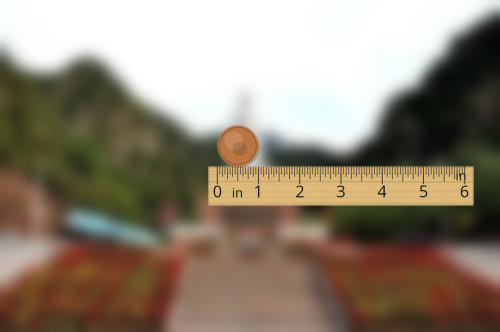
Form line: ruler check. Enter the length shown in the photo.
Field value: 1 in
